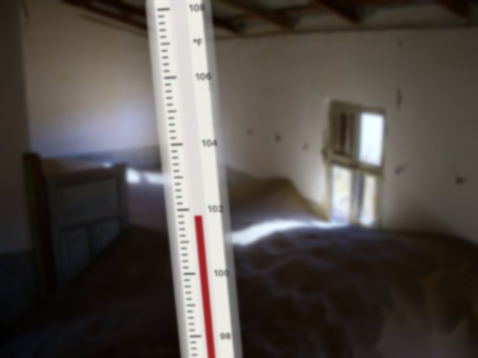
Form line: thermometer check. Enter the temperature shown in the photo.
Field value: 101.8 °F
